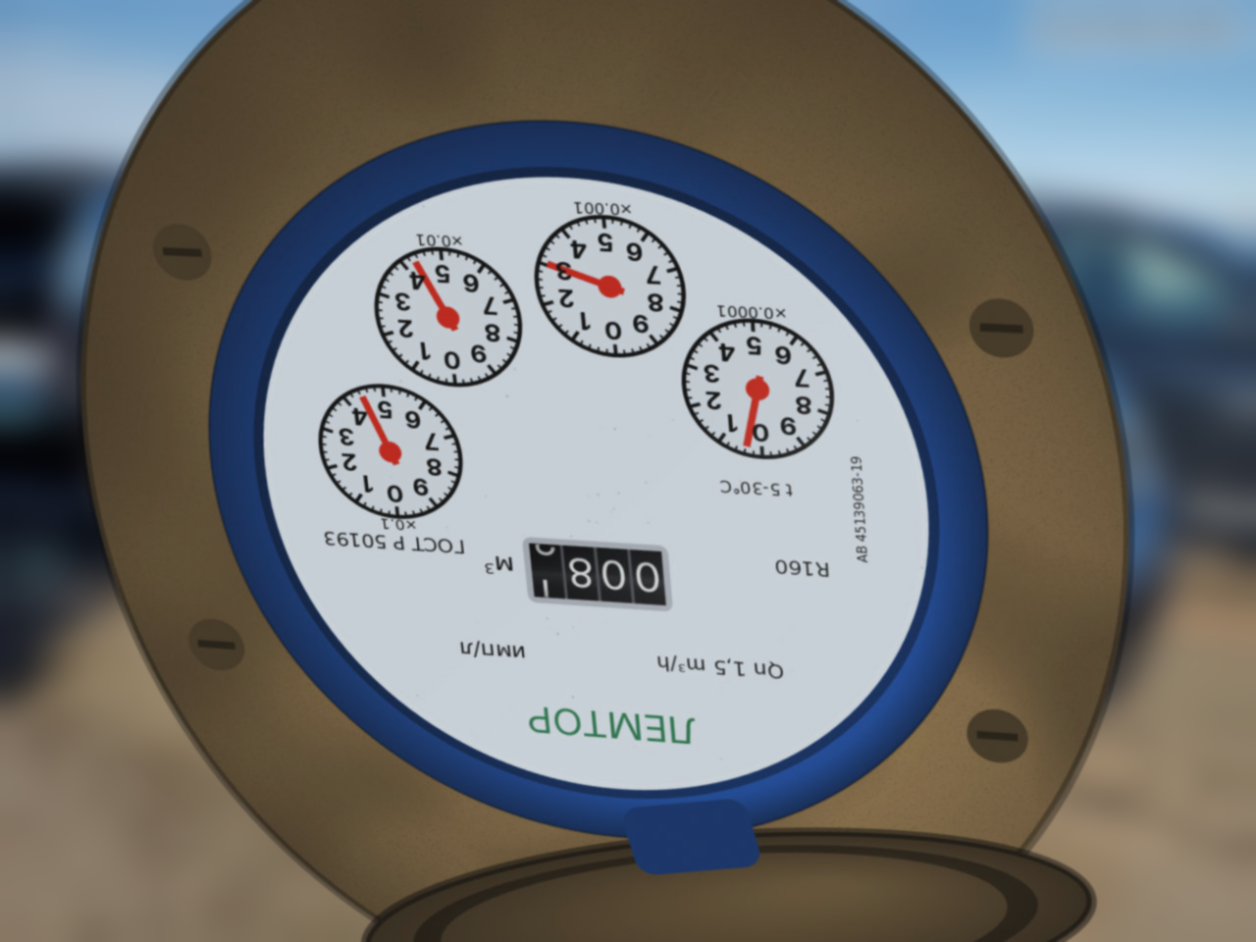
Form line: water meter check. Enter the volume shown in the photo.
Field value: 81.4430 m³
